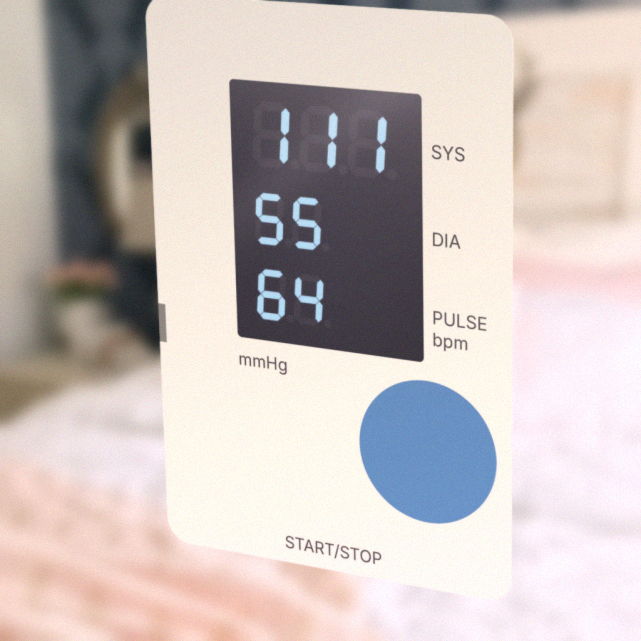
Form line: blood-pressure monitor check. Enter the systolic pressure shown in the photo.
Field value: 111 mmHg
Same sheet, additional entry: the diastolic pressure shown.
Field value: 55 mmHg
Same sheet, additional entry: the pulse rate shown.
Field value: 64 bpm
